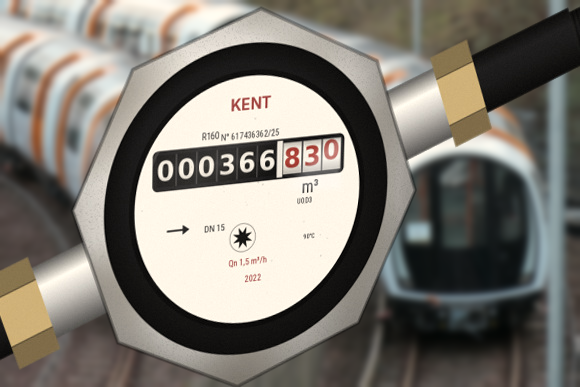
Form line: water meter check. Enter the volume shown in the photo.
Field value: 366.830 m³
